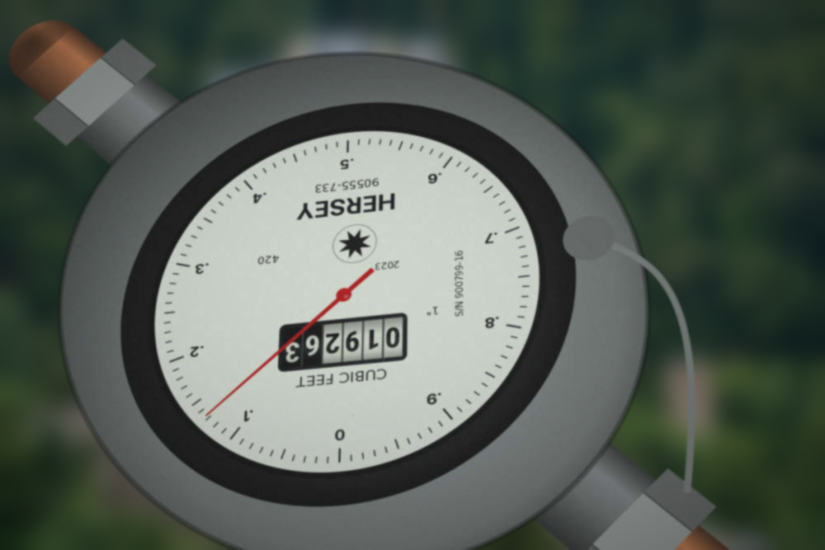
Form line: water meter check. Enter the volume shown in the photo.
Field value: 19263.13 ft³
